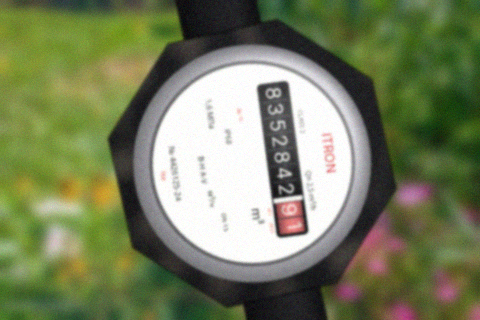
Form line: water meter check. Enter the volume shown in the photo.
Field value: 8352842.91 m³
